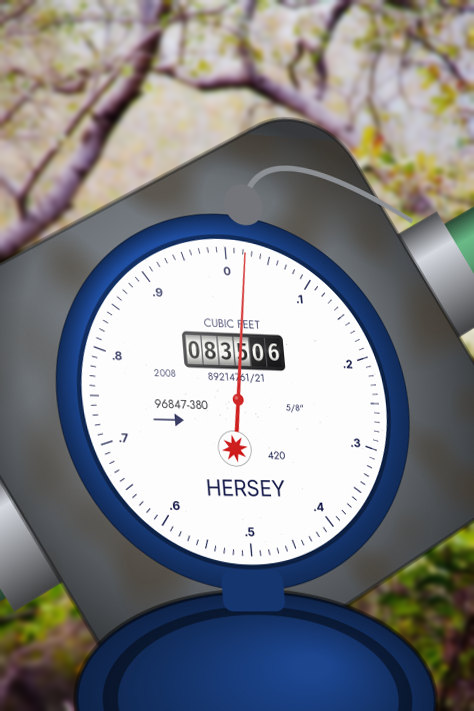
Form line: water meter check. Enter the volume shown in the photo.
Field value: 83506.02 ft³
